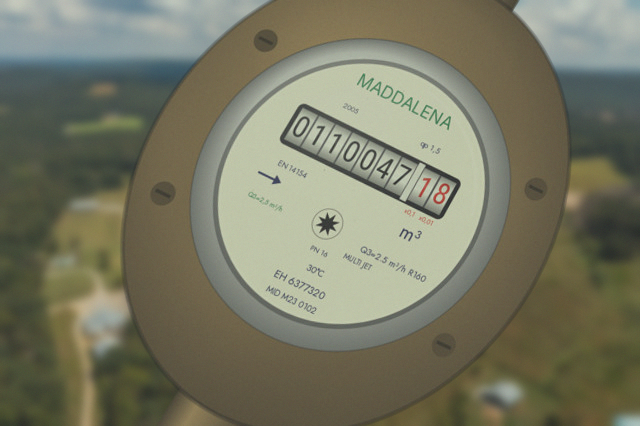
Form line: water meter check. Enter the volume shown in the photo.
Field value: 110047.18 m³
